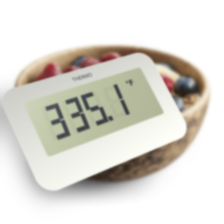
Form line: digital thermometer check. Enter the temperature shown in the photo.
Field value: 335.1 °F
